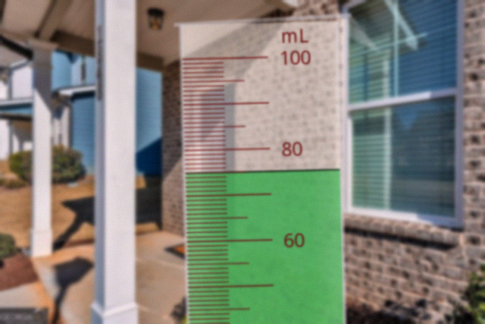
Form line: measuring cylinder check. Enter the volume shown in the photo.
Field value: 75 mL
